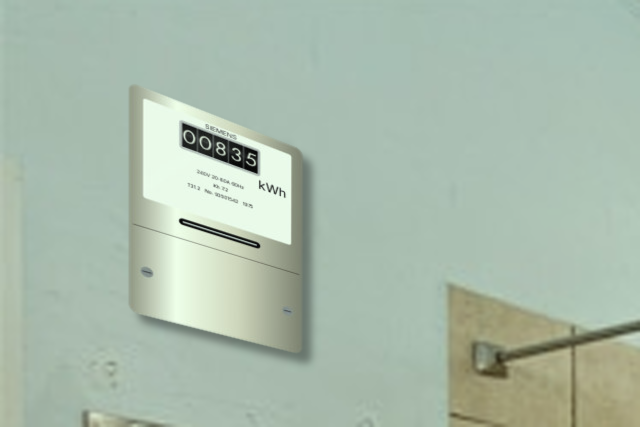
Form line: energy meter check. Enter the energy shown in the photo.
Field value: 835 kWh
